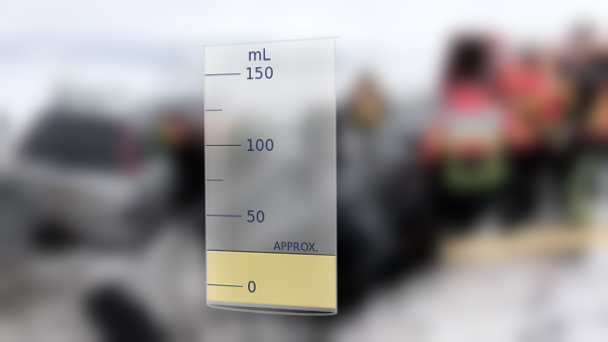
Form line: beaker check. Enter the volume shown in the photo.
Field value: 25 mL
